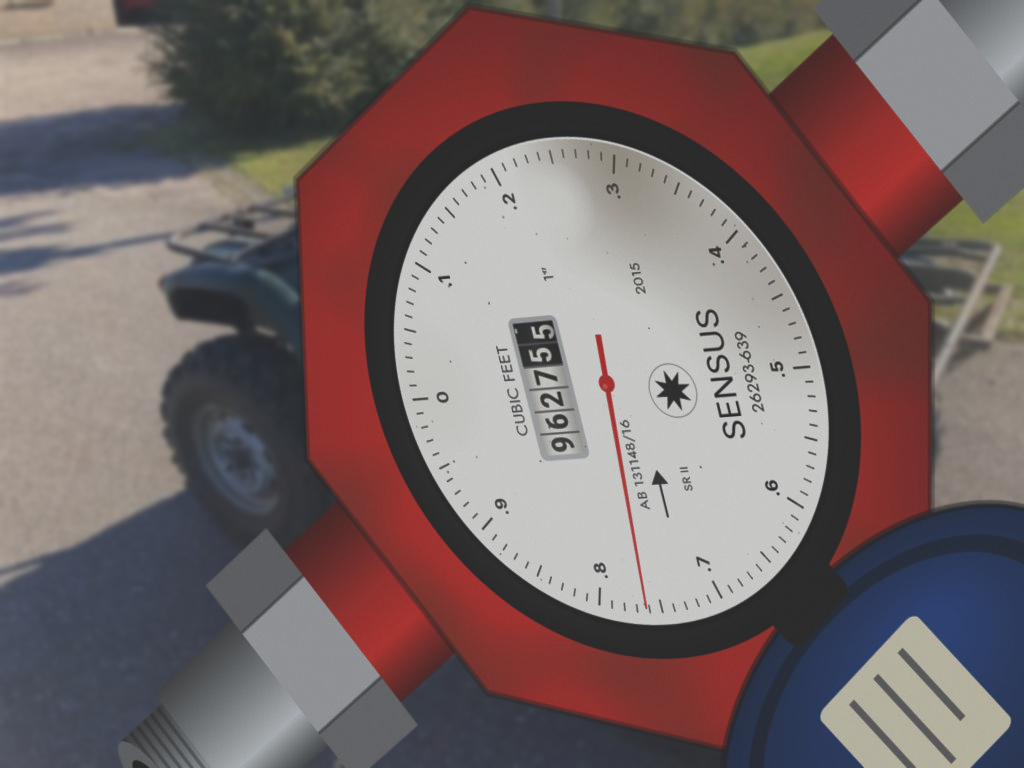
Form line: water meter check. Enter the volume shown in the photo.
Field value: 962754.76 ft³
